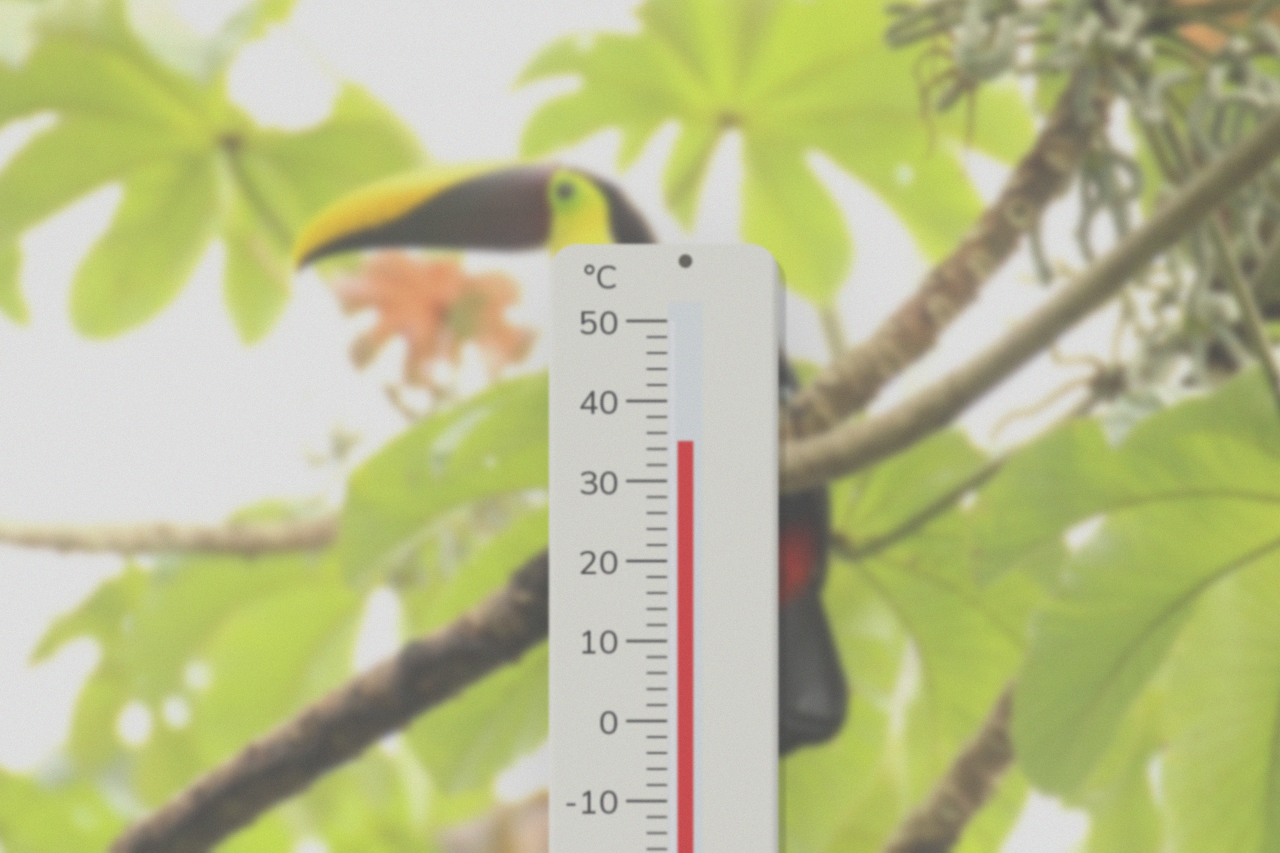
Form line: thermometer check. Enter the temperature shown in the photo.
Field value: 35 °C
